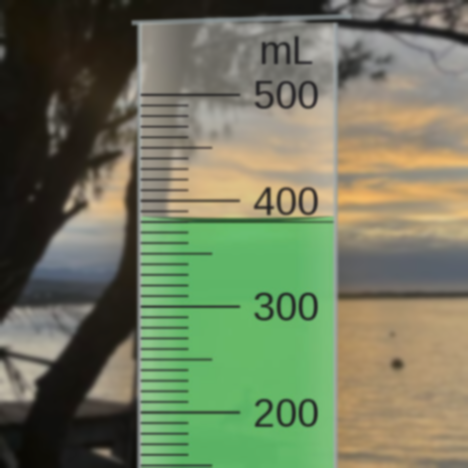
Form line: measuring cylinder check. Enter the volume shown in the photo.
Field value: 380 mL
